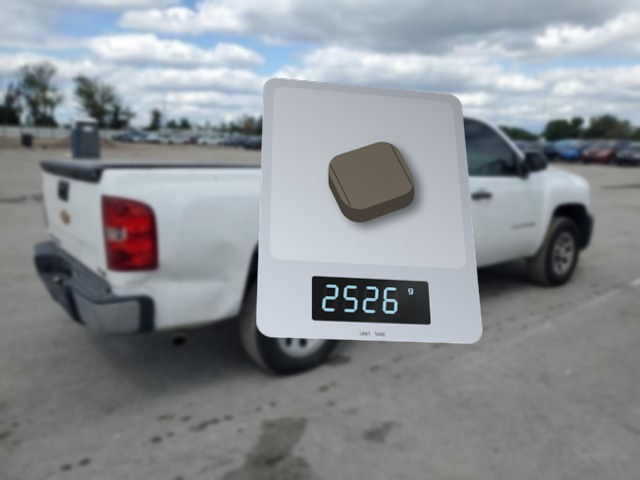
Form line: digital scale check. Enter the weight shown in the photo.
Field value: 2526 g
